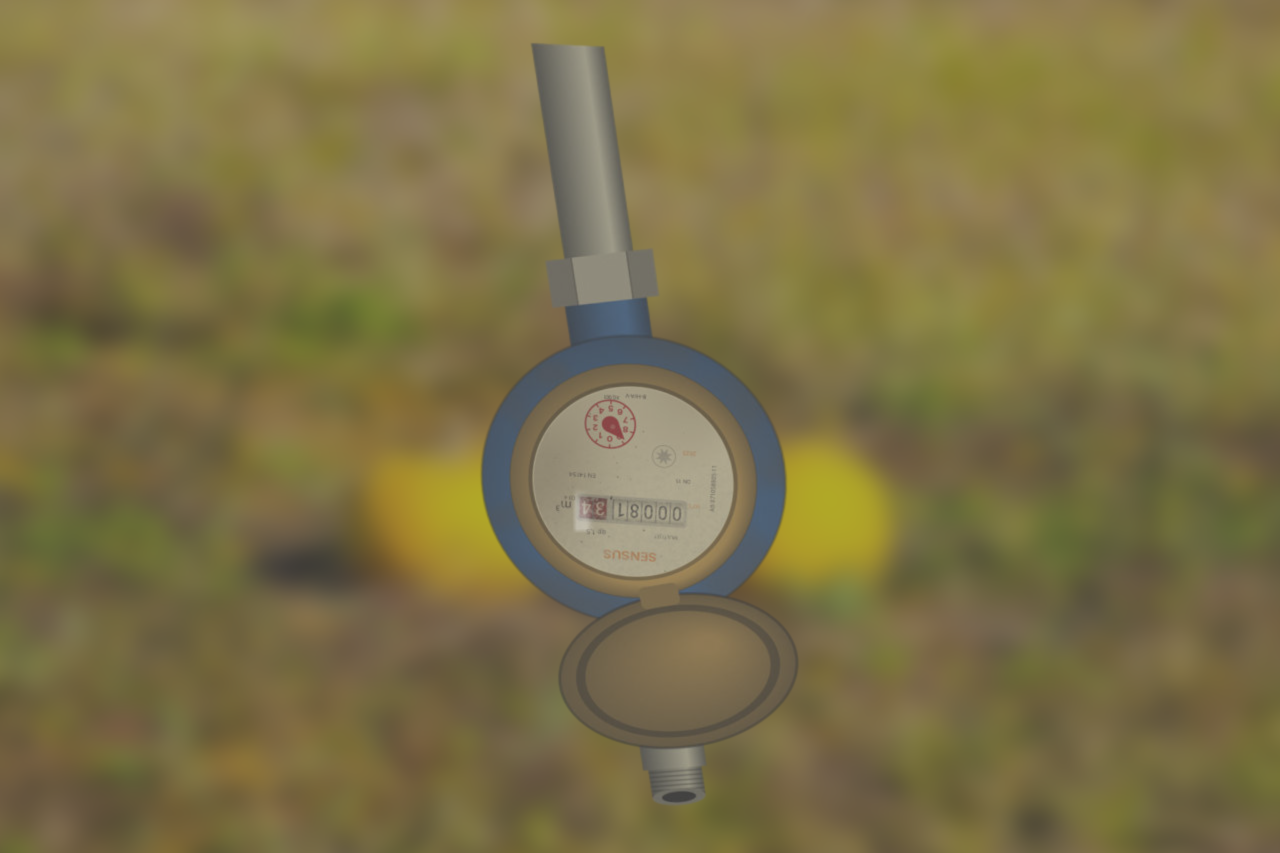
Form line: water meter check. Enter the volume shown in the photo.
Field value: 81.348 m³
